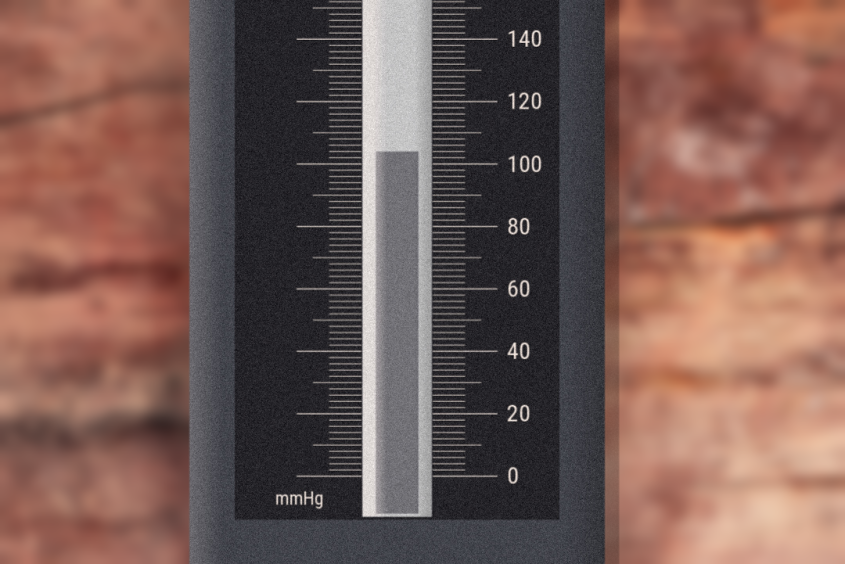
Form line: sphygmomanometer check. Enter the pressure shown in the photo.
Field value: 104 mmHg
